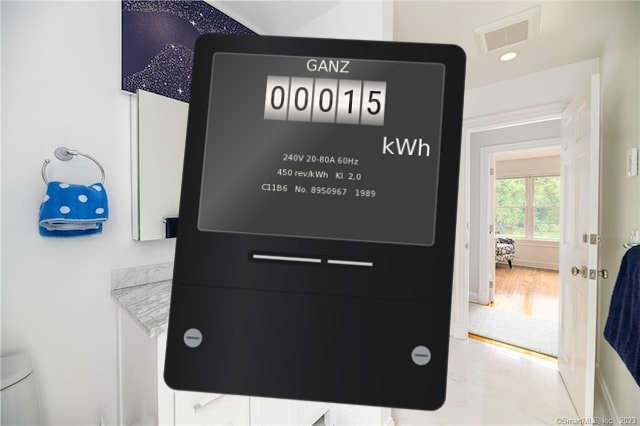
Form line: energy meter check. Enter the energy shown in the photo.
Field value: 15 kWh
